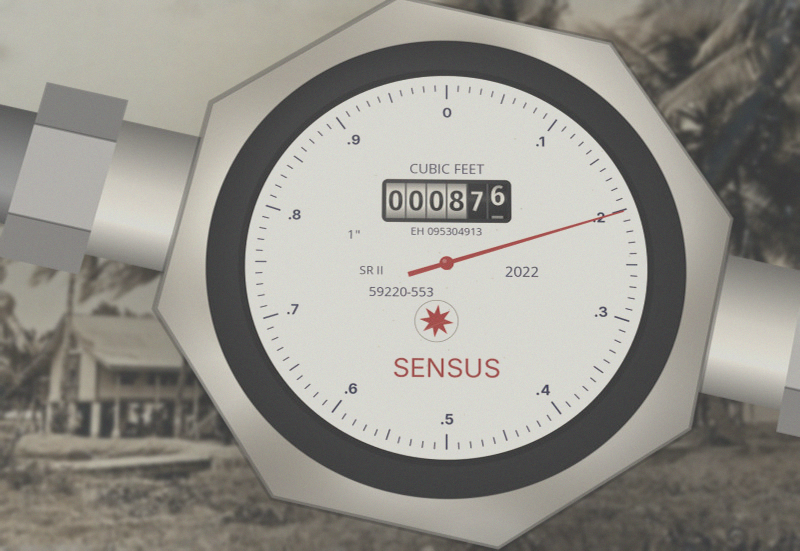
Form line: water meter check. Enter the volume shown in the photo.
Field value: 876.20 ft³
